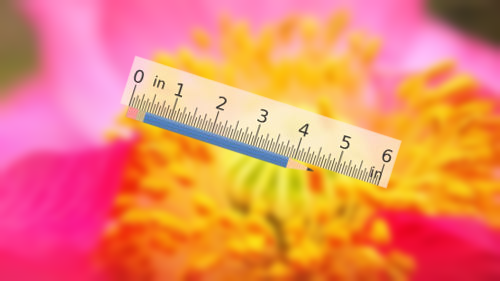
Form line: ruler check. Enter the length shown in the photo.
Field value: 4.5 in
